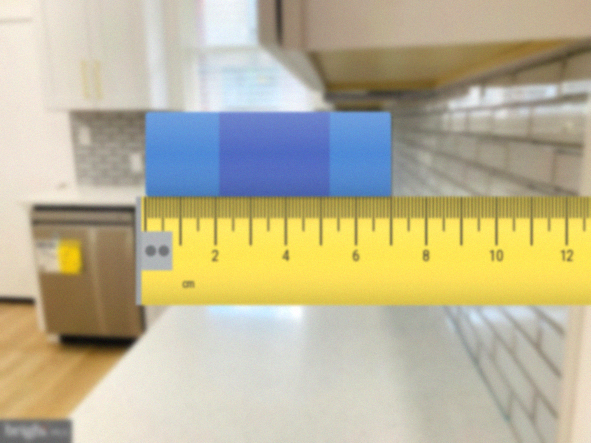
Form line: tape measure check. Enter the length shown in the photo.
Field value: 7 cm
